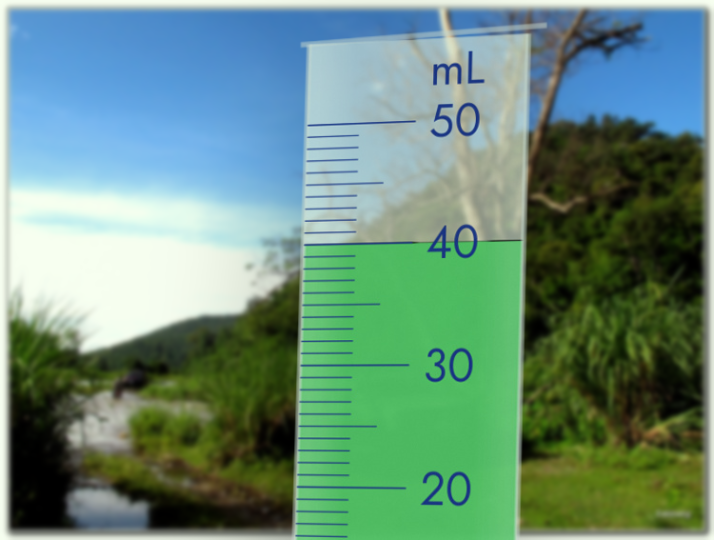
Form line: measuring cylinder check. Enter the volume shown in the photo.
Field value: 40 mL
